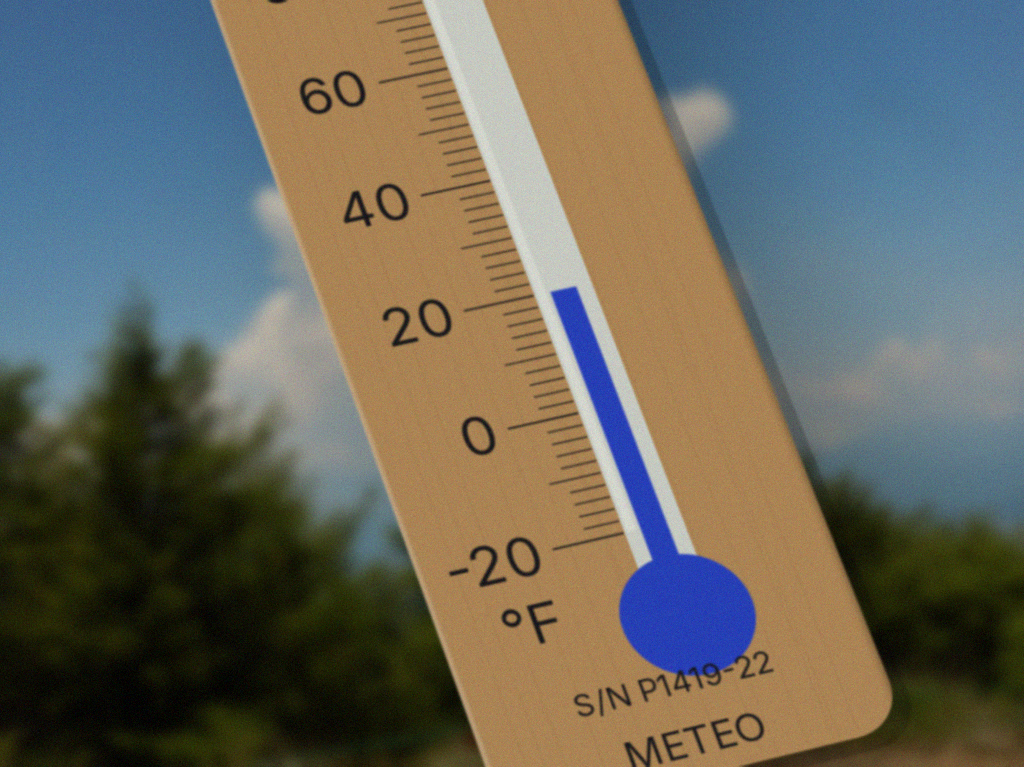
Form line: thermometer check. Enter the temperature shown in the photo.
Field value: 20 °F
